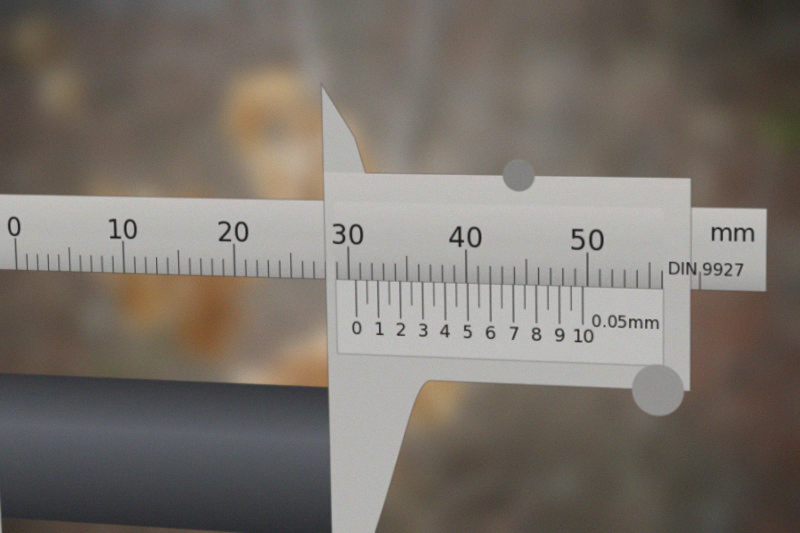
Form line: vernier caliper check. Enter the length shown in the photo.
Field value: 30.6 mm
